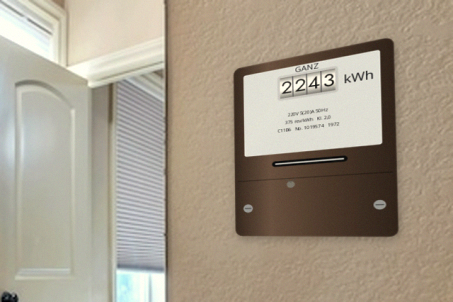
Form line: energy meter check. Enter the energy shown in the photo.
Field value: 2243 kWh
